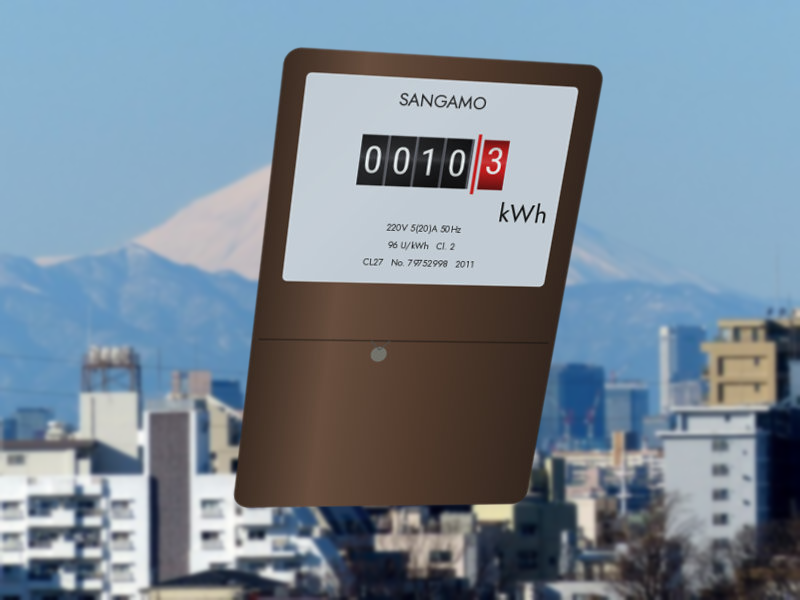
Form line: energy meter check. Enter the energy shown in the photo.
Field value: 10.3 kWh
